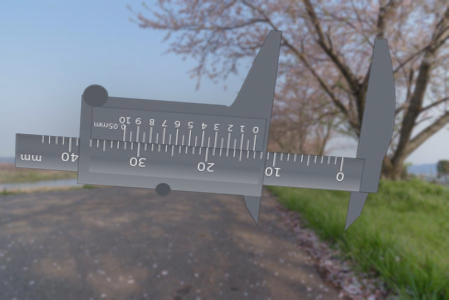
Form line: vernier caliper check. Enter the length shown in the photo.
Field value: 13.2 mm
